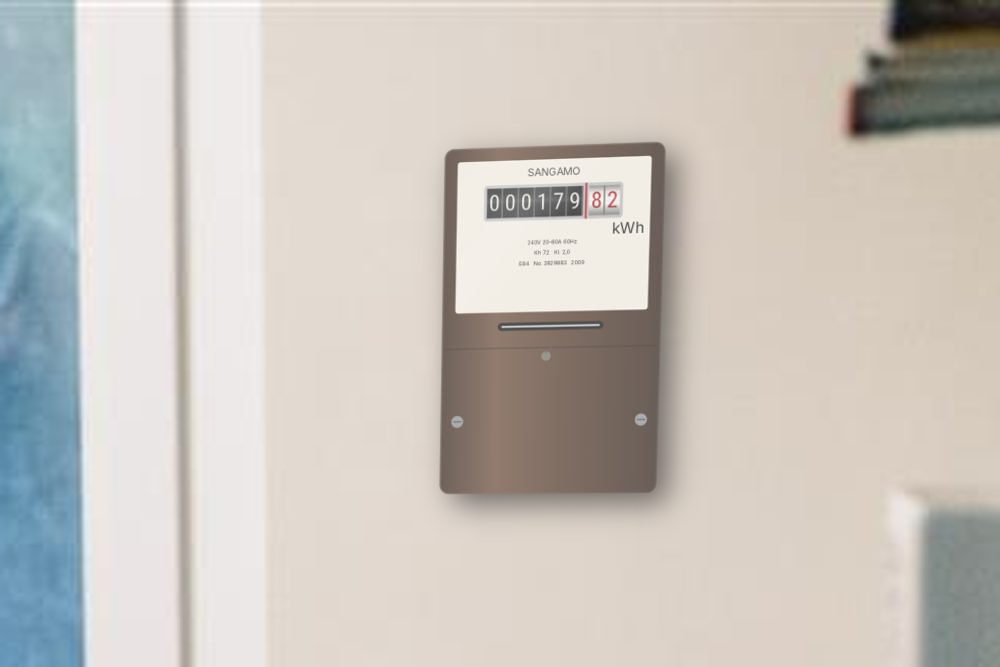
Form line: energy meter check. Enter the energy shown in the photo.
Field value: 179.82 kWh
